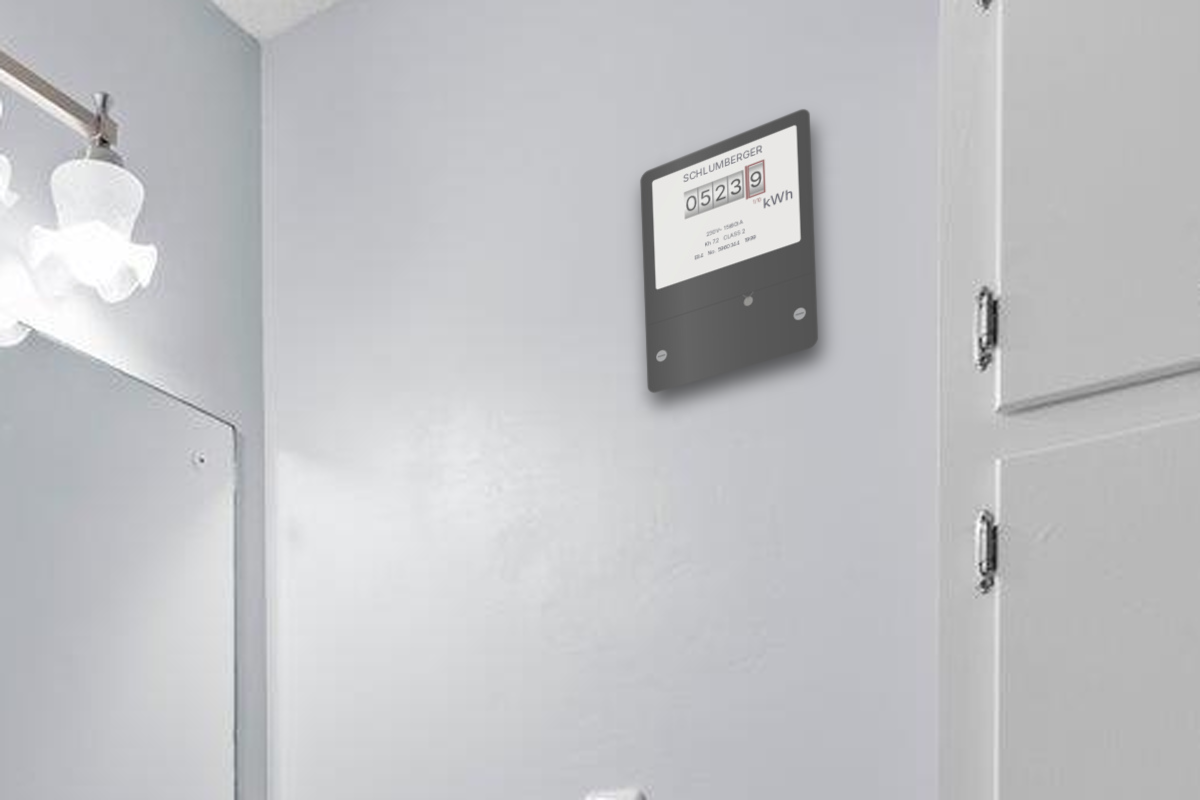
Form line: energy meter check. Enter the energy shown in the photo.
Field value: 523.9 kWh
